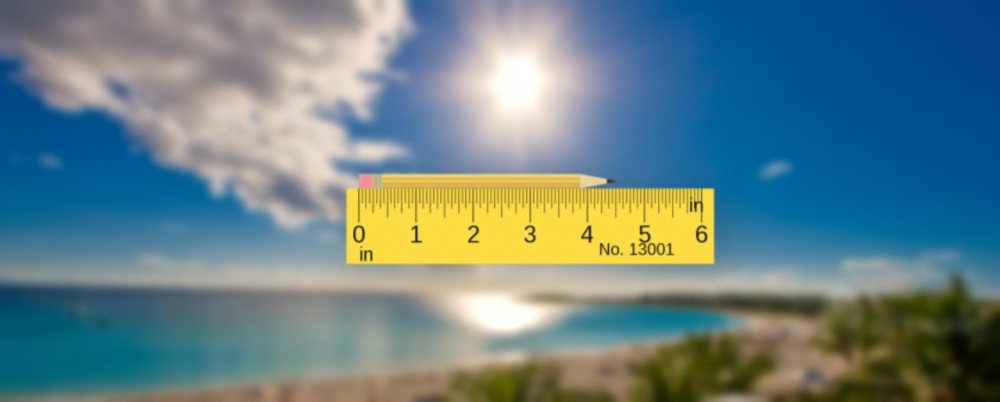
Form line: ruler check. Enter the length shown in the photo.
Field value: 4.5 in
